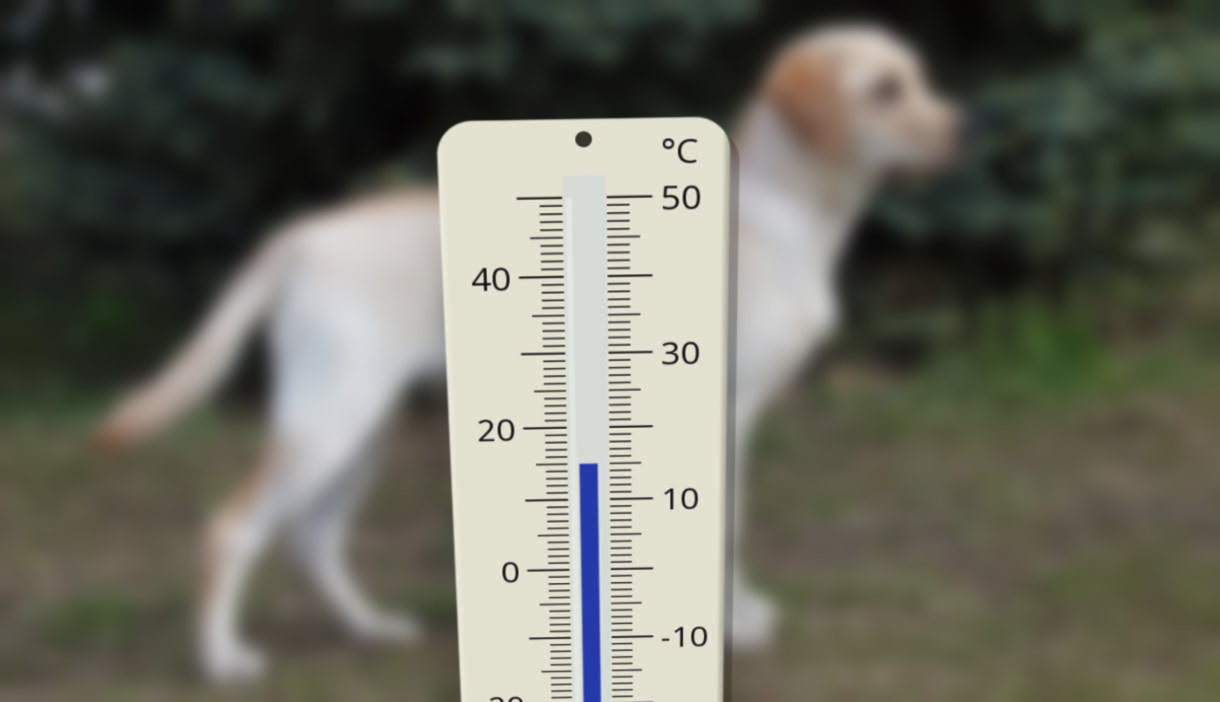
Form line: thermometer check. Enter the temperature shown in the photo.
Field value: 15 °C
